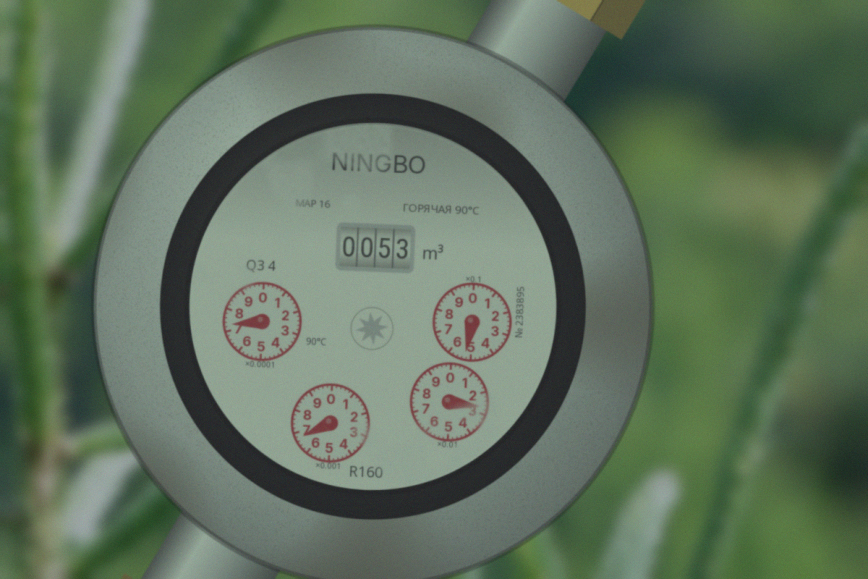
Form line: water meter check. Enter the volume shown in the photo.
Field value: 53.5267 m³
